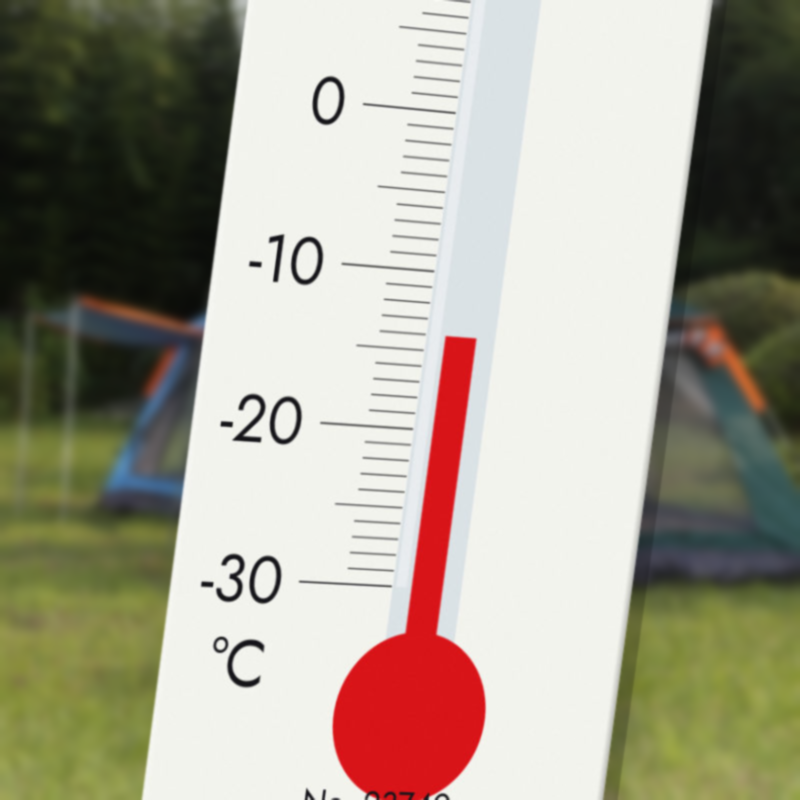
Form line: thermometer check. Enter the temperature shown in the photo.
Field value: -14 °C
